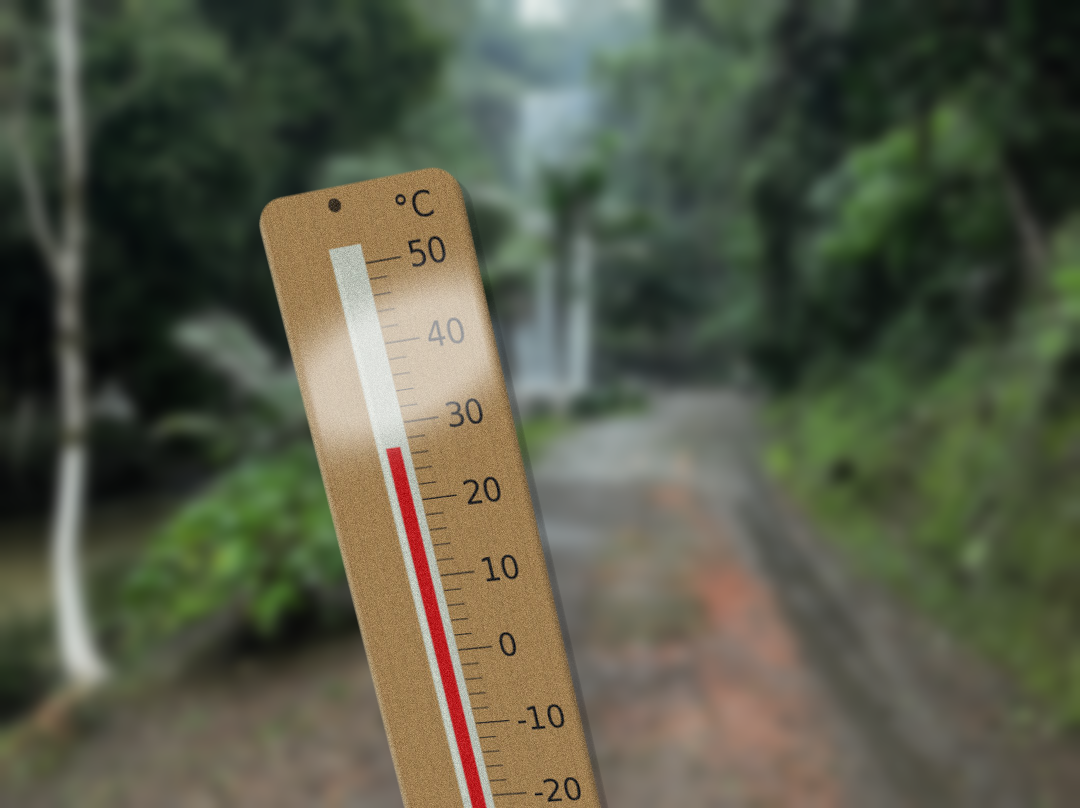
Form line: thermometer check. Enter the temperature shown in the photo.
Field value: 27 °C
